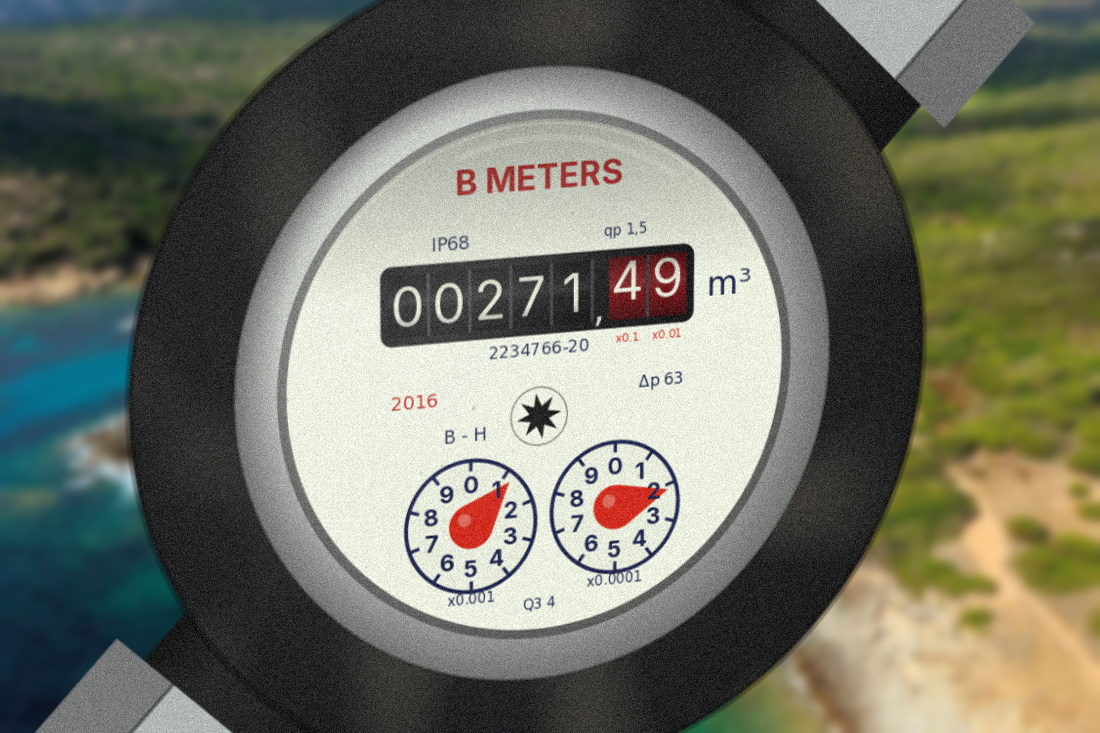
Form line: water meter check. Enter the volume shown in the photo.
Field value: 271.4912 m³
